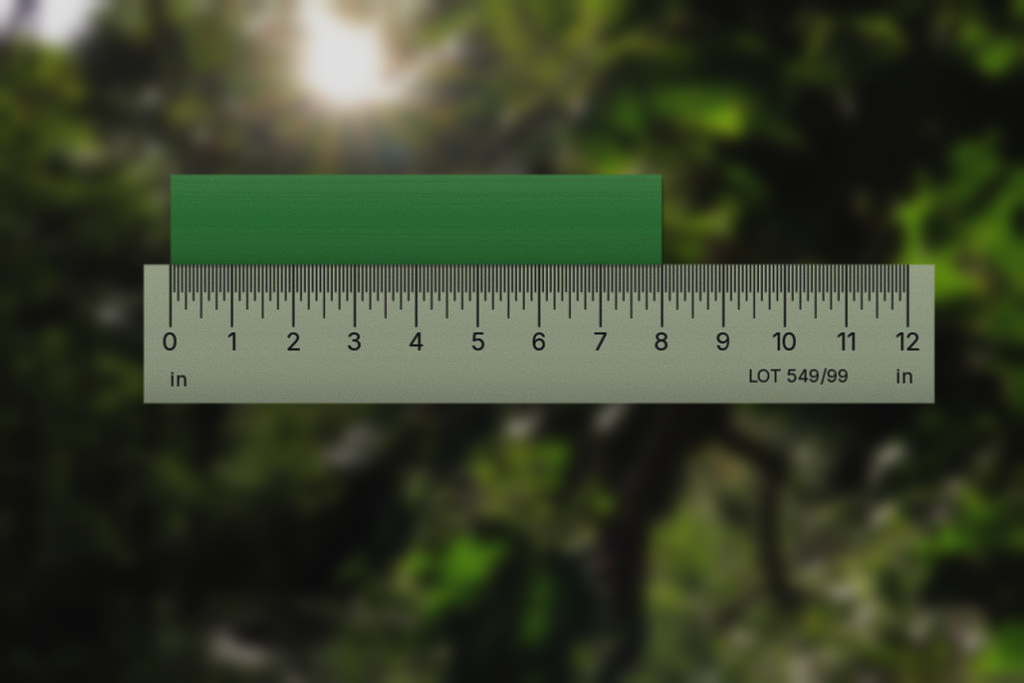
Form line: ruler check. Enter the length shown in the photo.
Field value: 8 in
